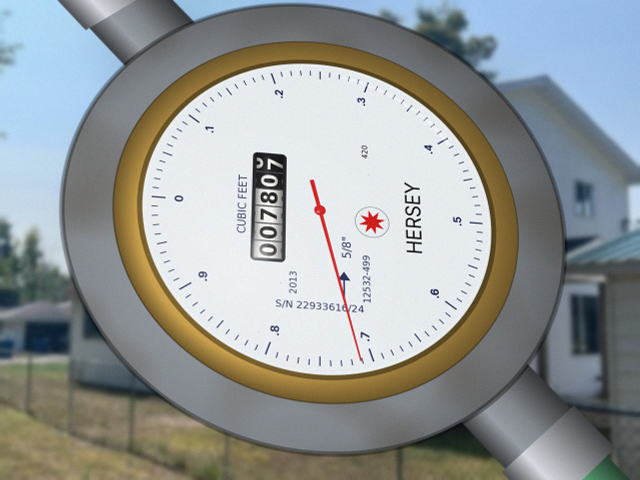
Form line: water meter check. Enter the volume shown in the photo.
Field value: 7806.71 ft³
